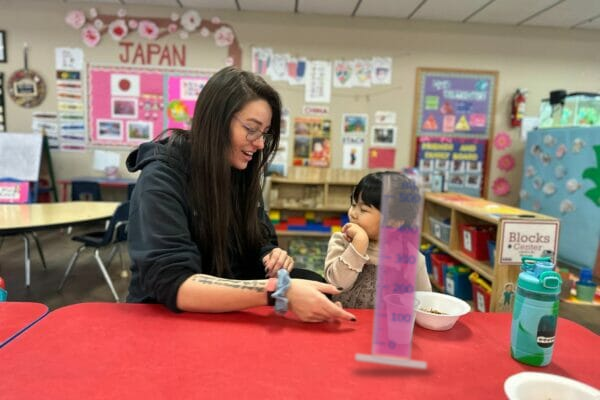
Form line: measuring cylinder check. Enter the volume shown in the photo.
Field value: 400 mL
